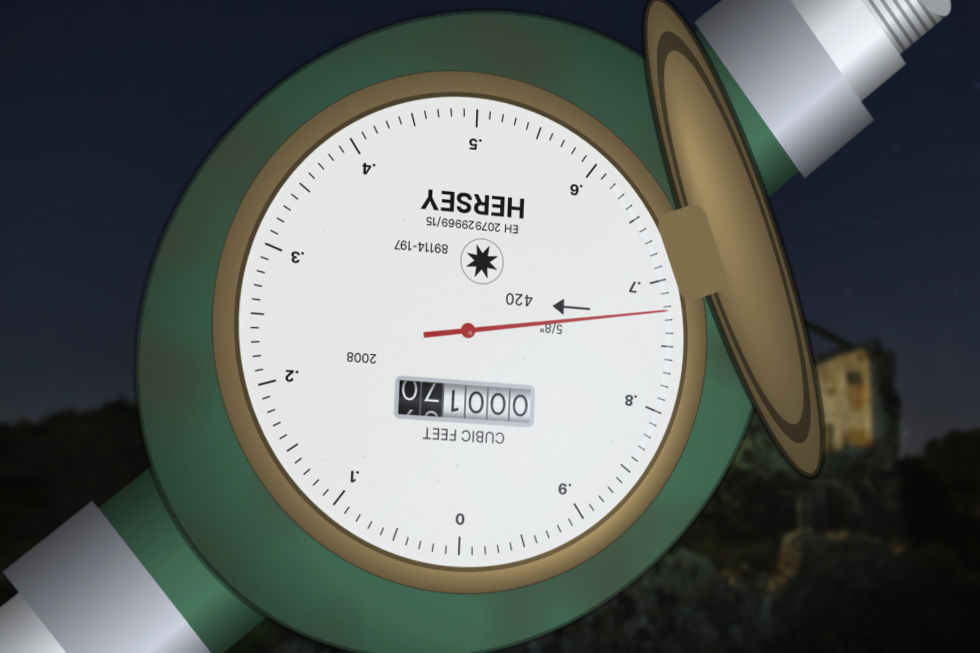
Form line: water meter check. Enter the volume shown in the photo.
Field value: 169.72 ft³
